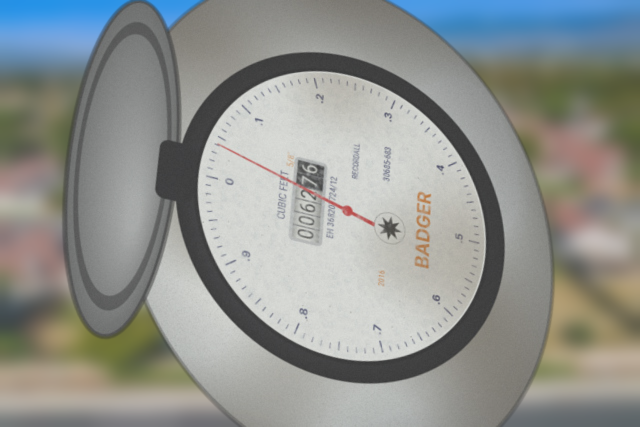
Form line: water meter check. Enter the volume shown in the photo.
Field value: 6276.04 ft³
